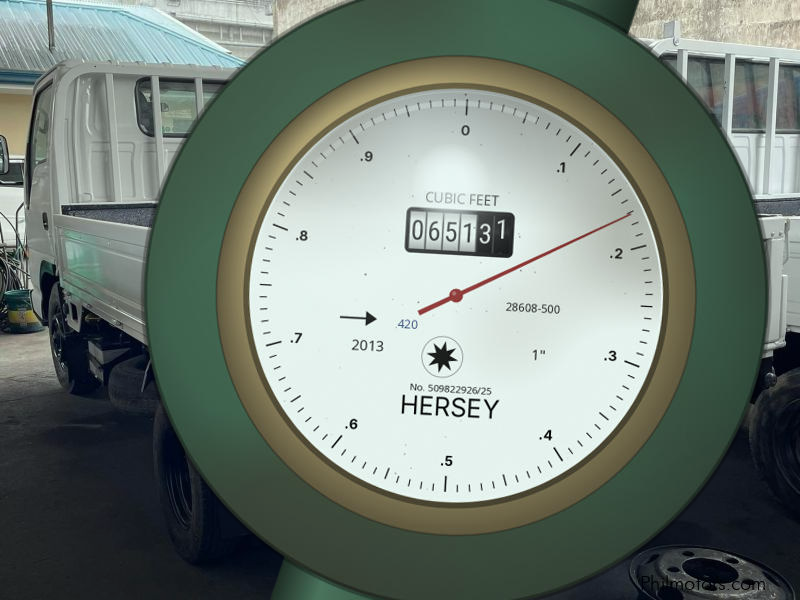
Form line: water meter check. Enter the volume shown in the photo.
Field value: 65131.17 ft³
